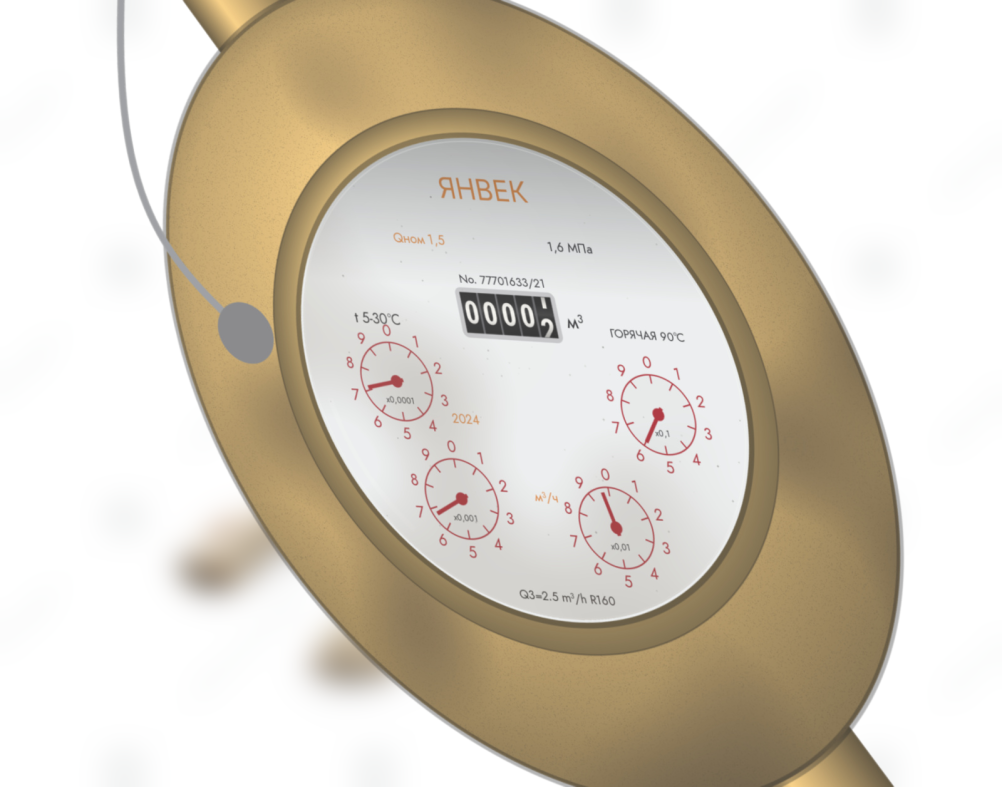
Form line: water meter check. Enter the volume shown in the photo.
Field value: 1.5967 m³
